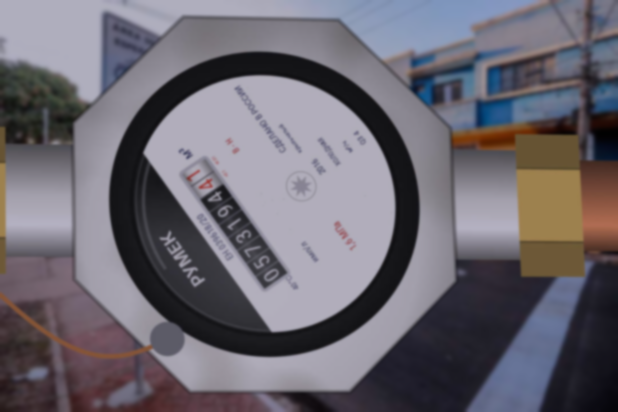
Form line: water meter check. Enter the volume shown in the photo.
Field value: 573194.41 m³
